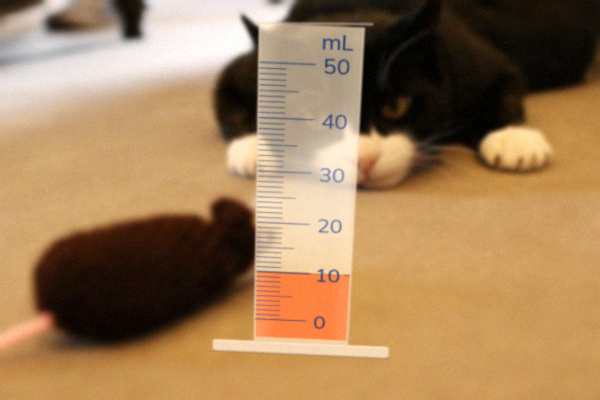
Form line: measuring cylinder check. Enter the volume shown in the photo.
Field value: 10 mL
